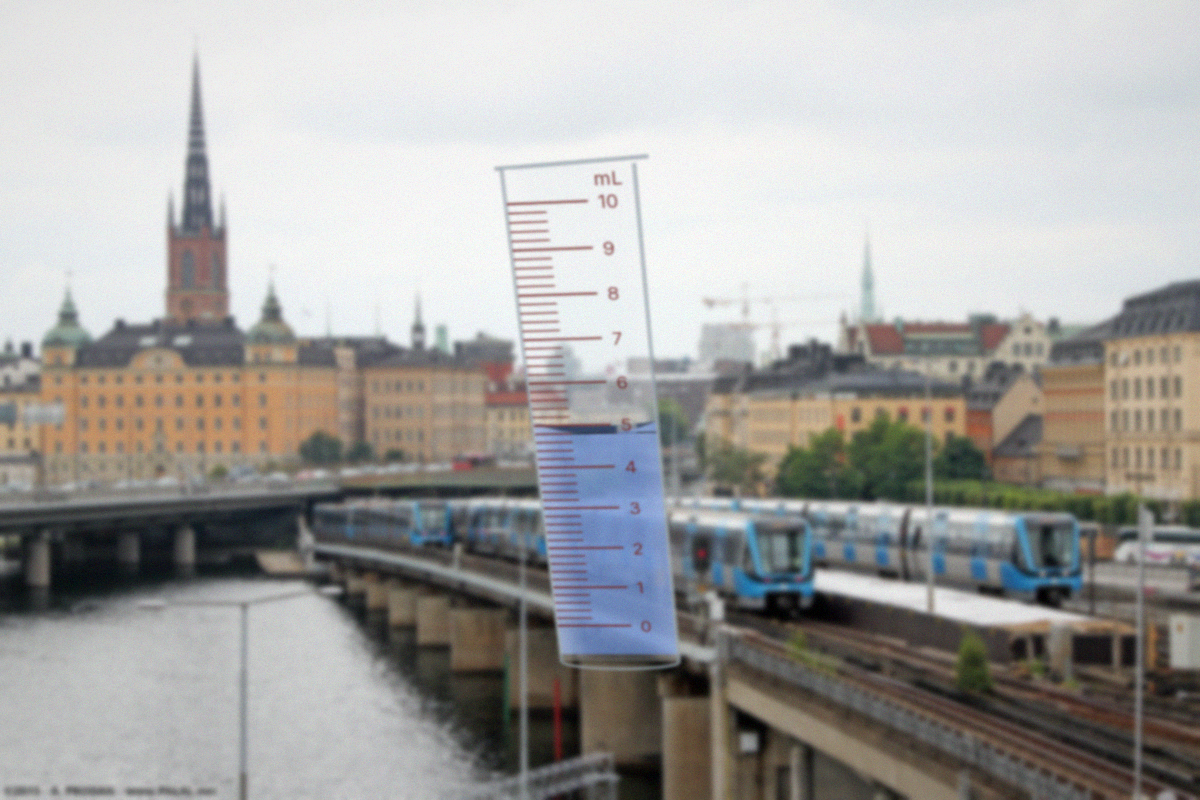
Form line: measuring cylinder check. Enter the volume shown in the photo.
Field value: 4.8 mL
